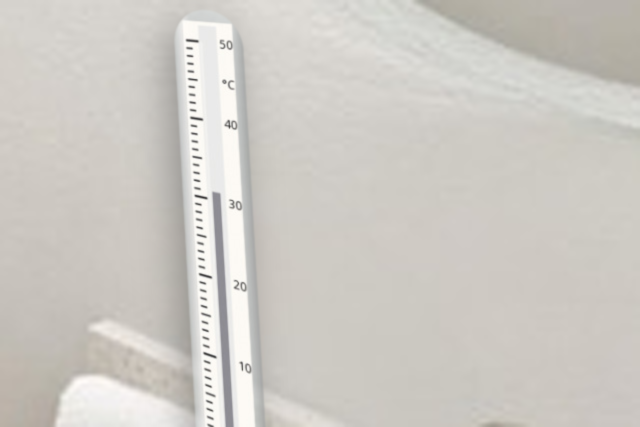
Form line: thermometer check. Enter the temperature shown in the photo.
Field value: 31 °C
